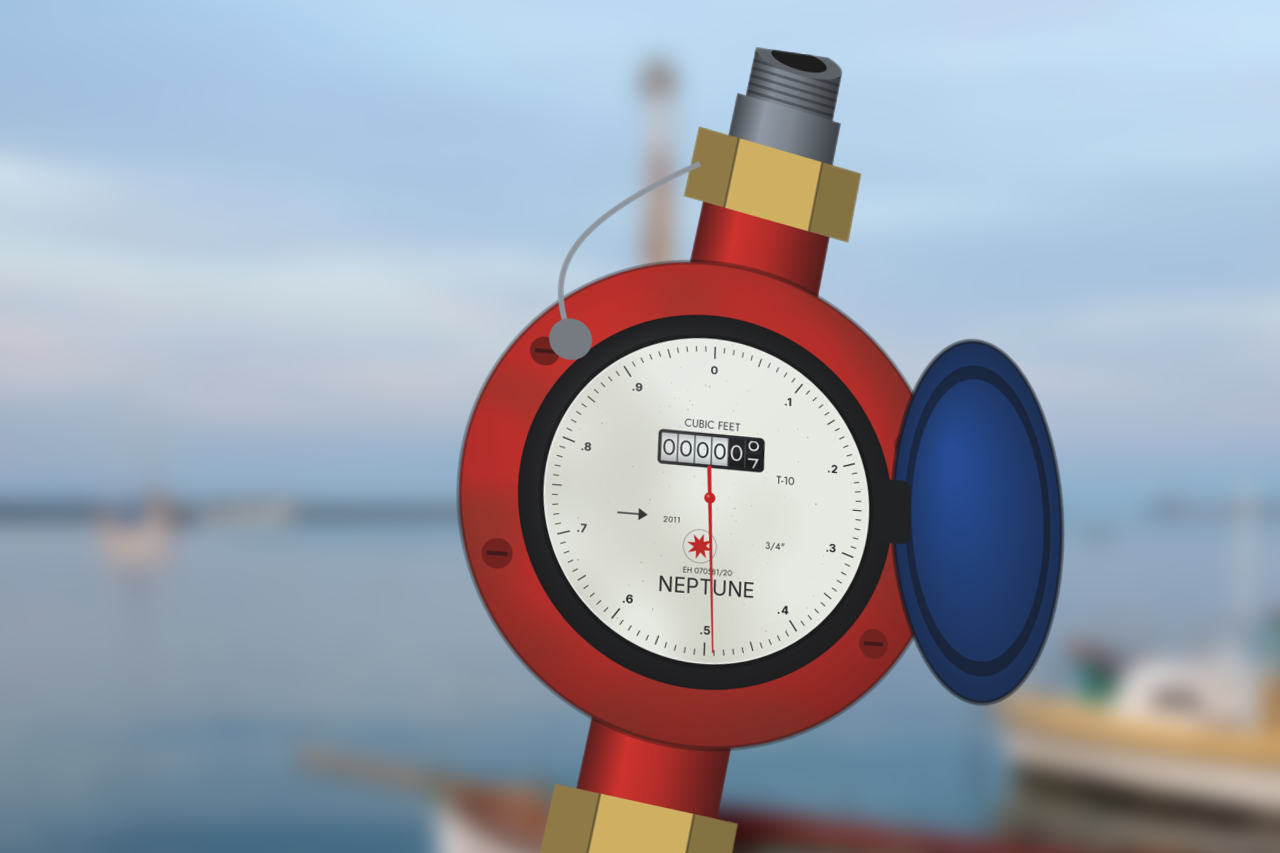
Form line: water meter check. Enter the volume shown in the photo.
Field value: 6.49 ft³
